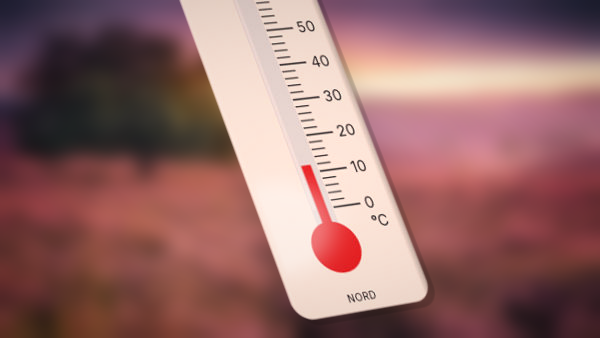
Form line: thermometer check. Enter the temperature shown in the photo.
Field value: 12 °C
